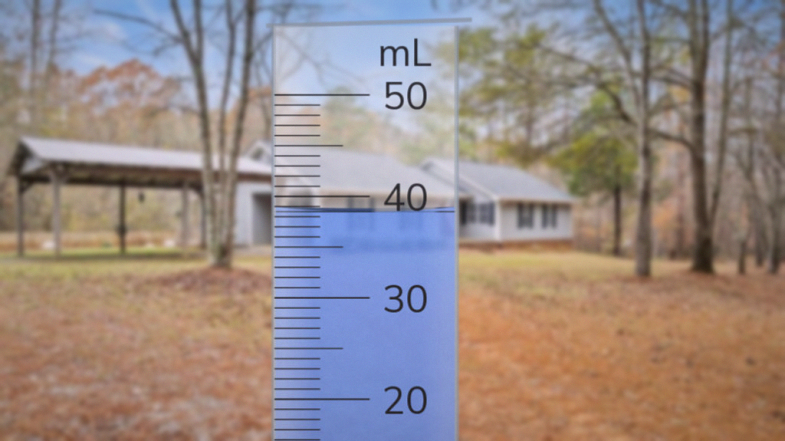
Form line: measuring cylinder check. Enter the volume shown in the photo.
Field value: 38.5 mL
